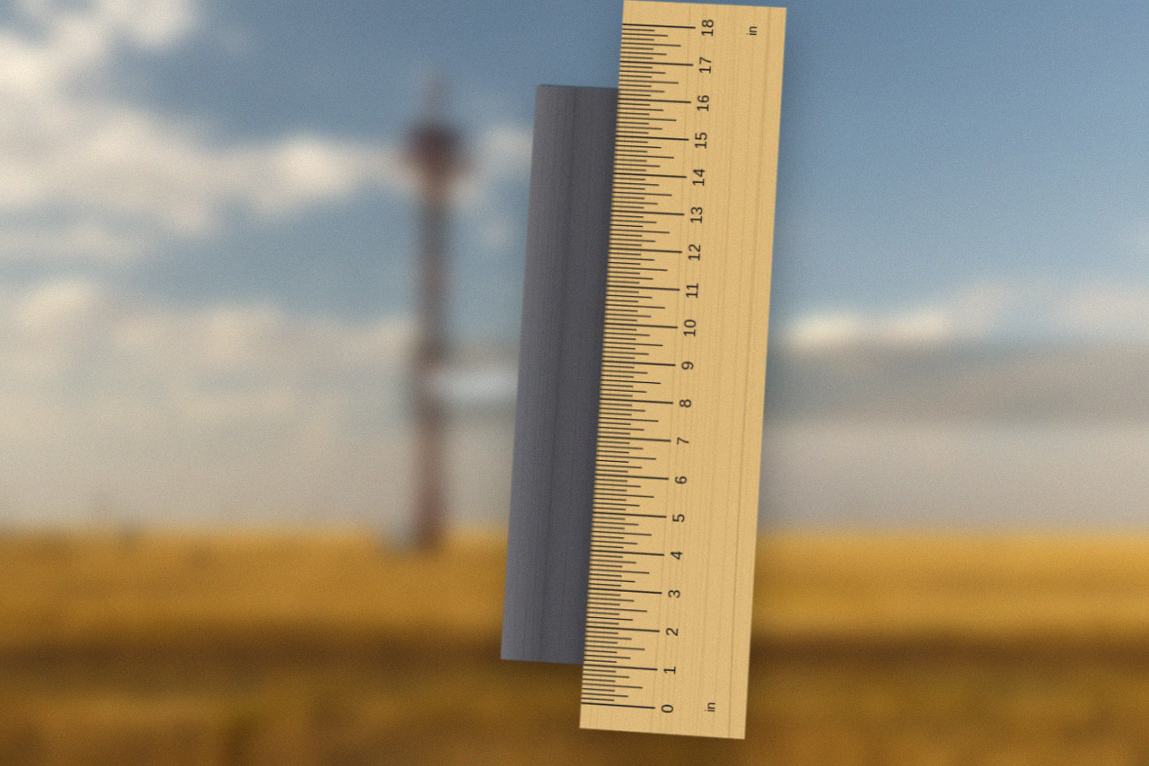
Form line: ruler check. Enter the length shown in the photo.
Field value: 15.25 in
